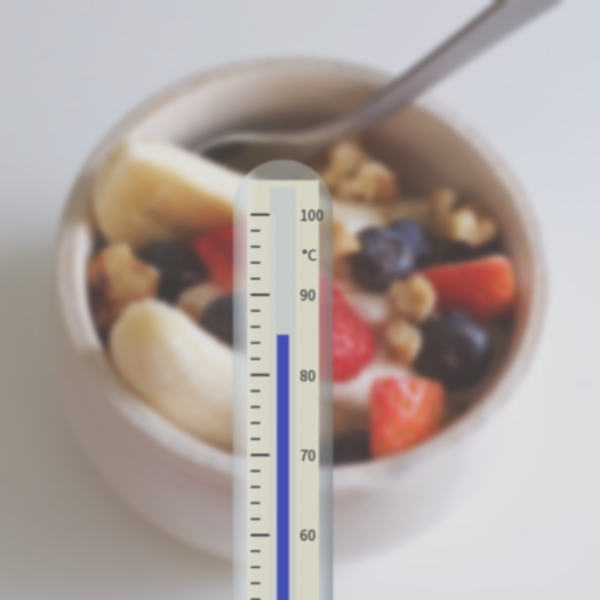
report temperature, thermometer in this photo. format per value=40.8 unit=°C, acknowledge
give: value=85 unit=°C
